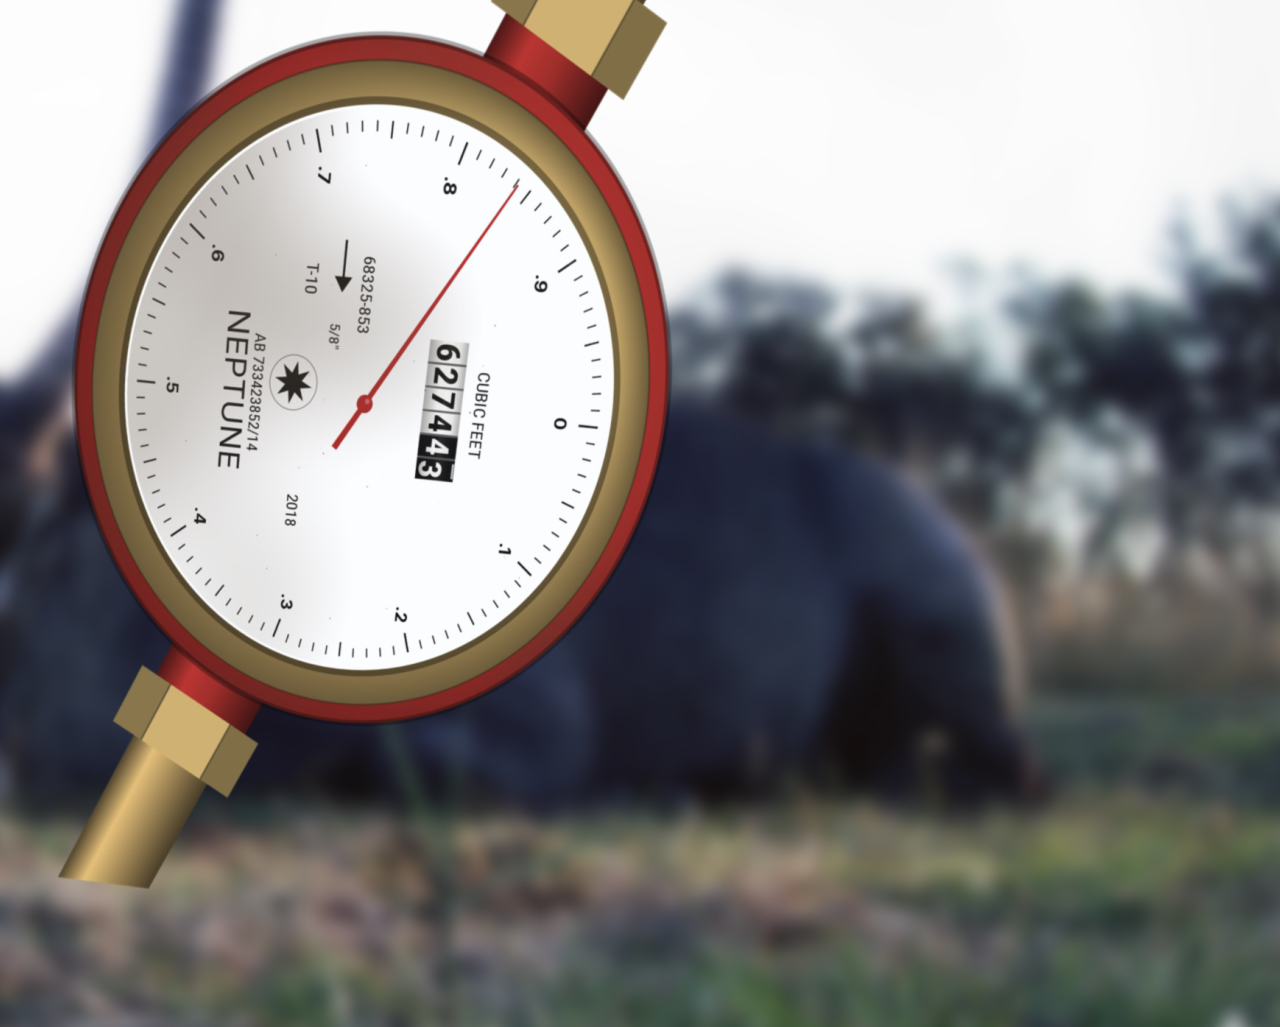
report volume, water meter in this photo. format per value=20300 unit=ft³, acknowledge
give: value=627442.84 unit=ft³
